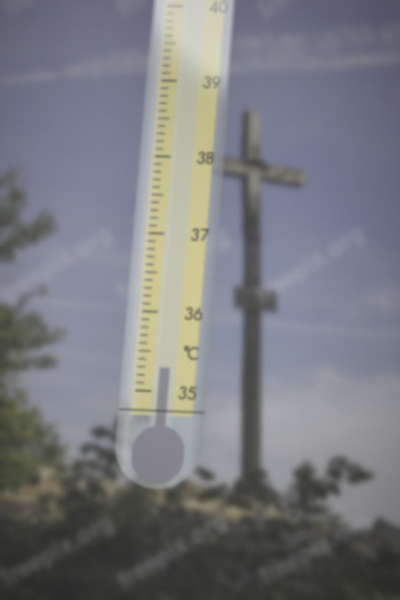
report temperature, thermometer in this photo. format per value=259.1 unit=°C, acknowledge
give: value=35.3 unit=°C
